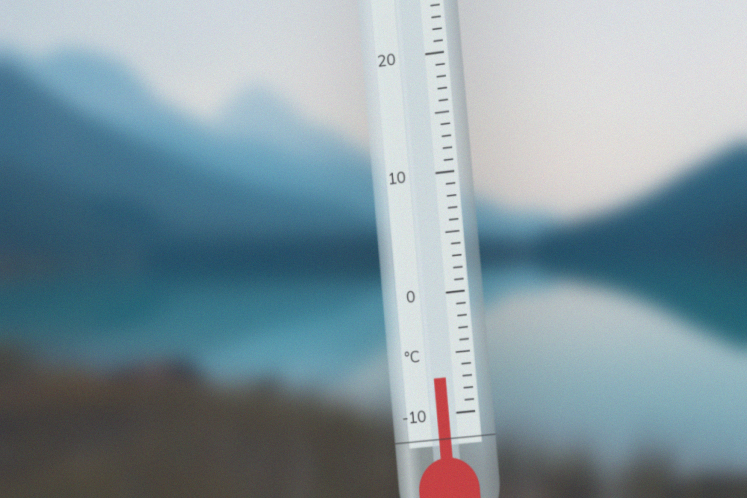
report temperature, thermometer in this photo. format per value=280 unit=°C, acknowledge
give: value=-7 unit=°C
